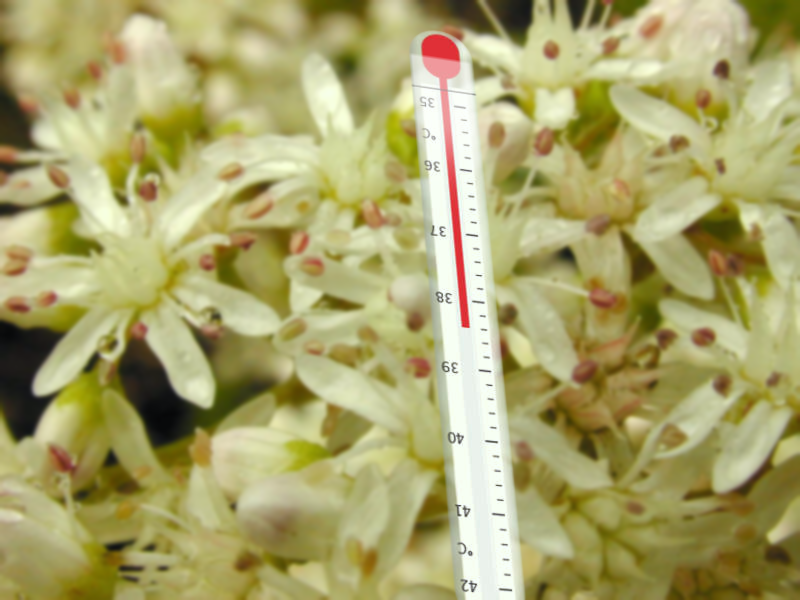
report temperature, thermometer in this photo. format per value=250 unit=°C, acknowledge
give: value=38.4 unit=°C
